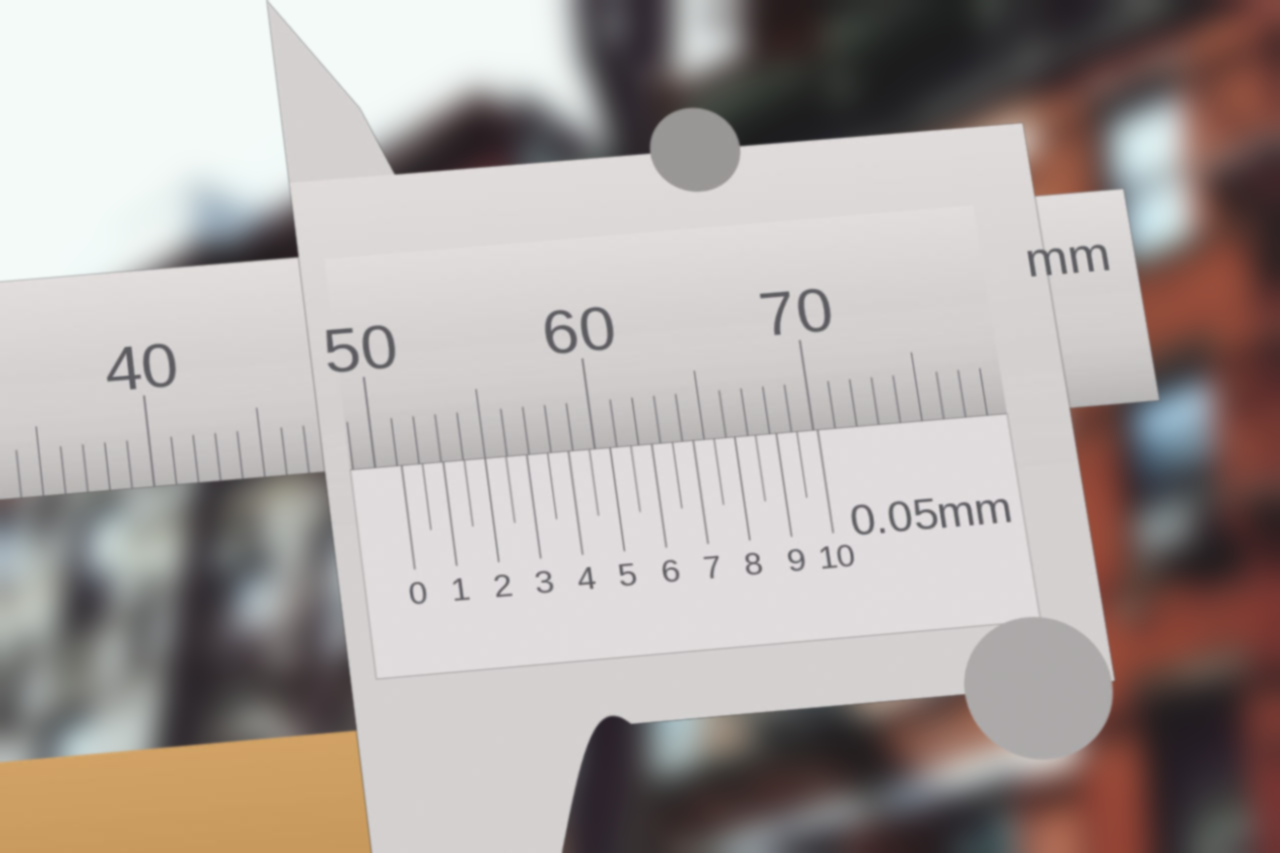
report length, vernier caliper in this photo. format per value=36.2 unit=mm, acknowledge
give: value=51.2 unit=mm
